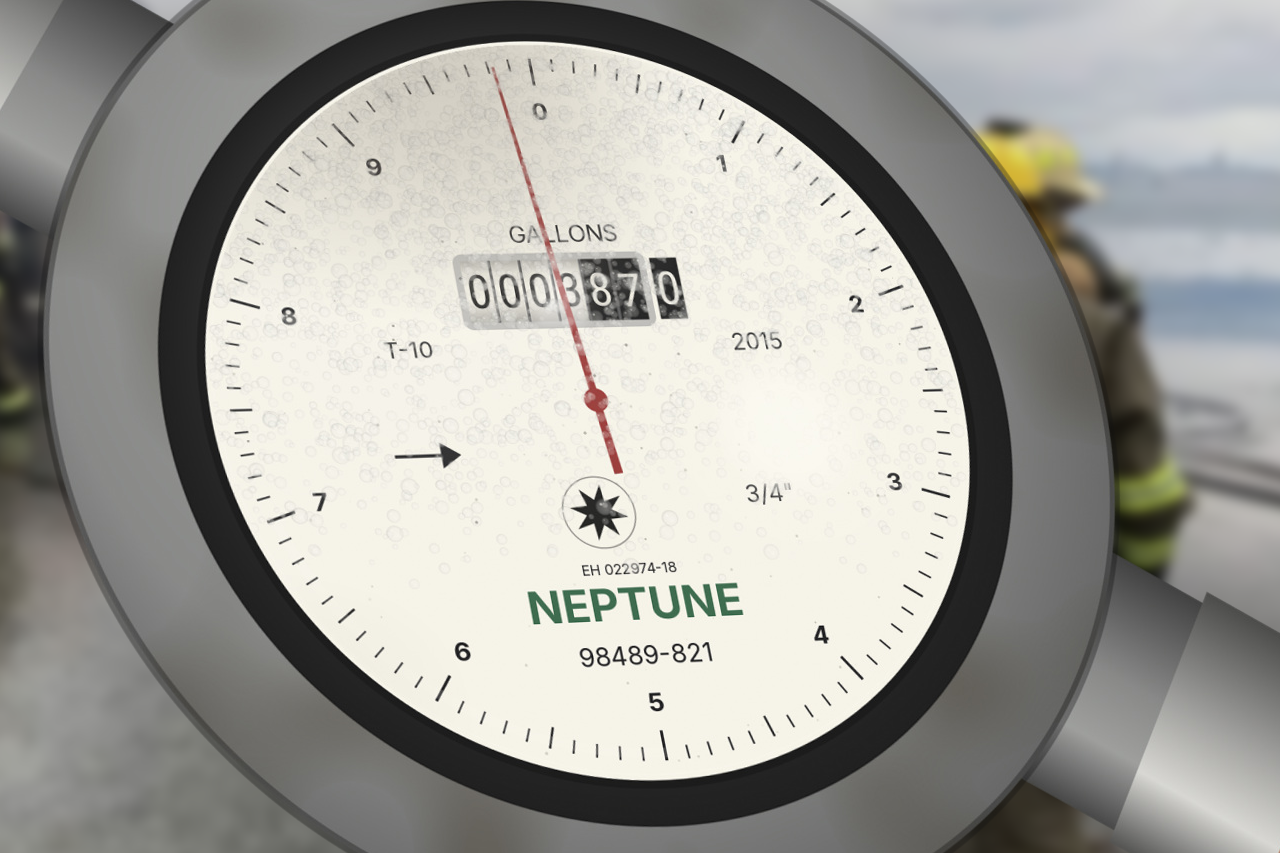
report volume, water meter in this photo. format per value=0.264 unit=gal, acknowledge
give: value=3869.8 unit=gal
